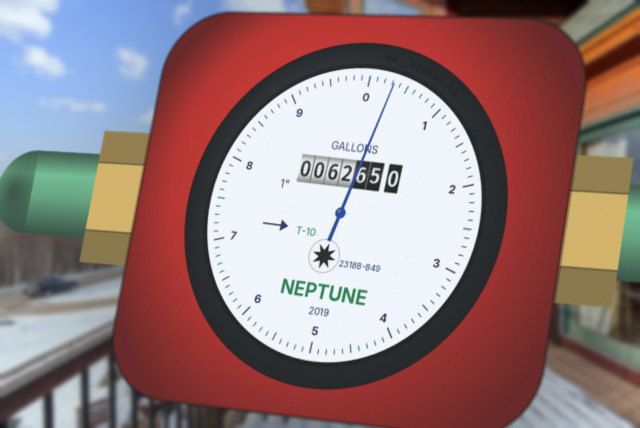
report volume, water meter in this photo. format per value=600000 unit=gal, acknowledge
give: value=62650.3 unit=gal
